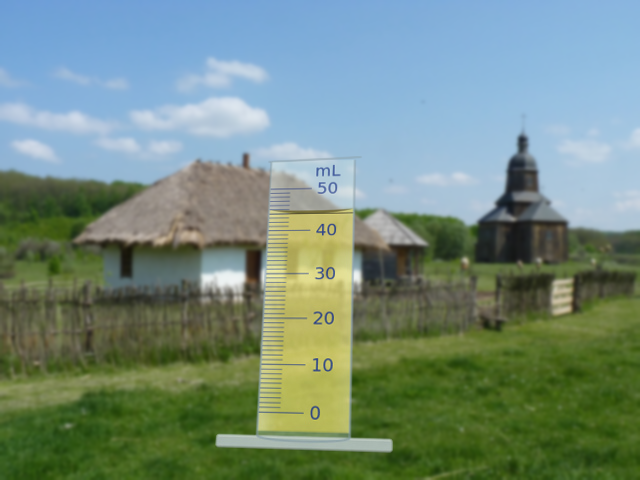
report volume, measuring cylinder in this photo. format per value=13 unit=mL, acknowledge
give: value=44 unit=mL
